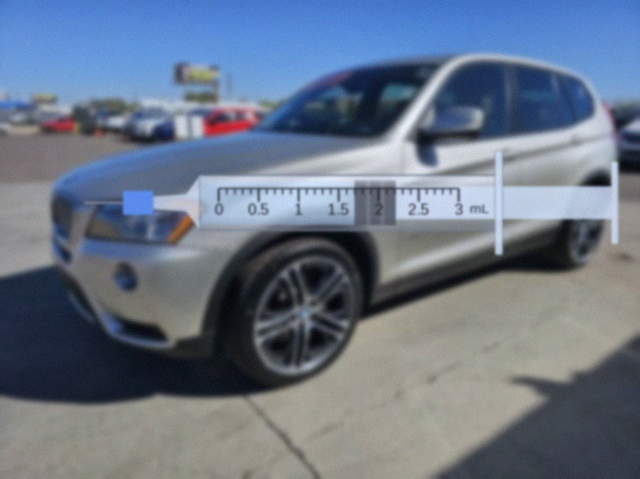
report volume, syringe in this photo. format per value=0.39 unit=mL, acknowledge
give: value=1.7 unit=mL
